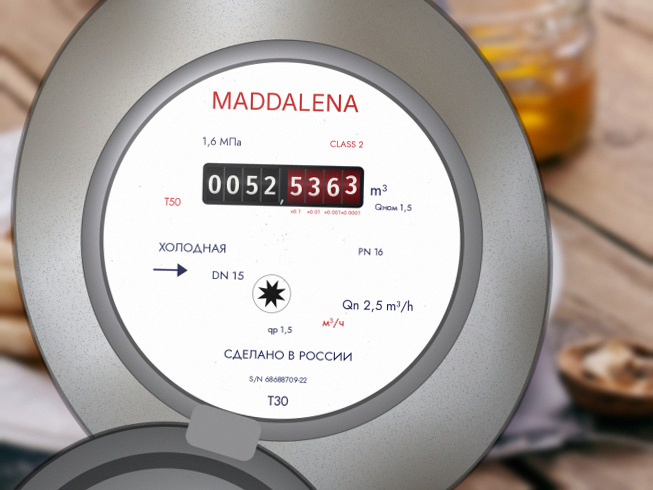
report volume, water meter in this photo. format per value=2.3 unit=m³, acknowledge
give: value=52.5363 unit=m³
